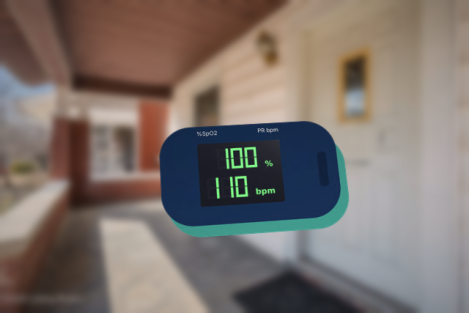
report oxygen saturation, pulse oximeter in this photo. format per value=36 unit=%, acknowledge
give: value=100 unit=%
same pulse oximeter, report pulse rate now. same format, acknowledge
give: value=110 unit=bpm
